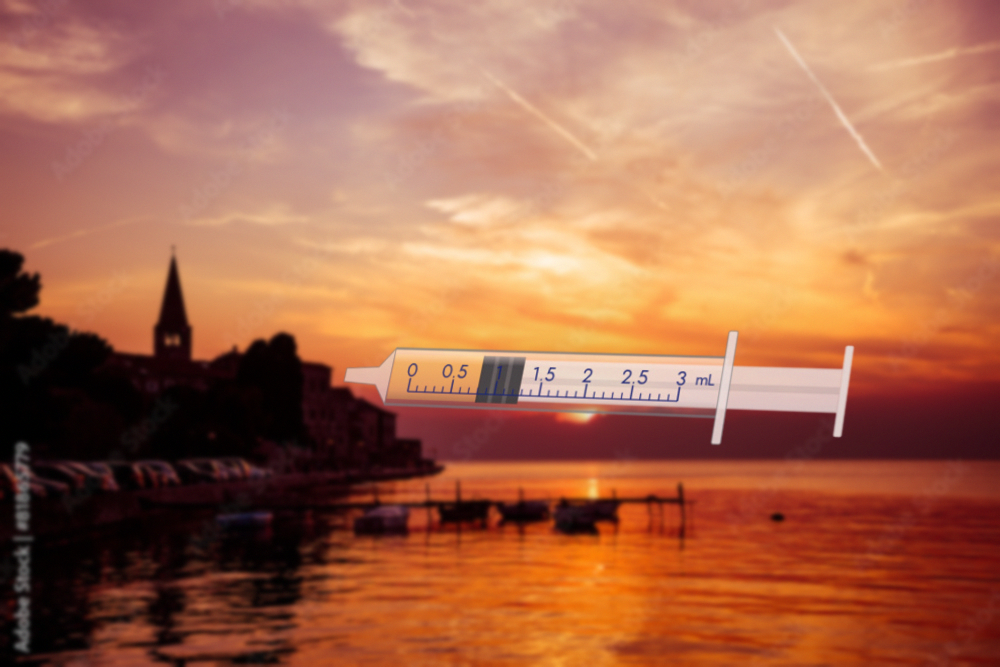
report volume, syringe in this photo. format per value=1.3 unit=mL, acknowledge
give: value=0.8 unit=mL
